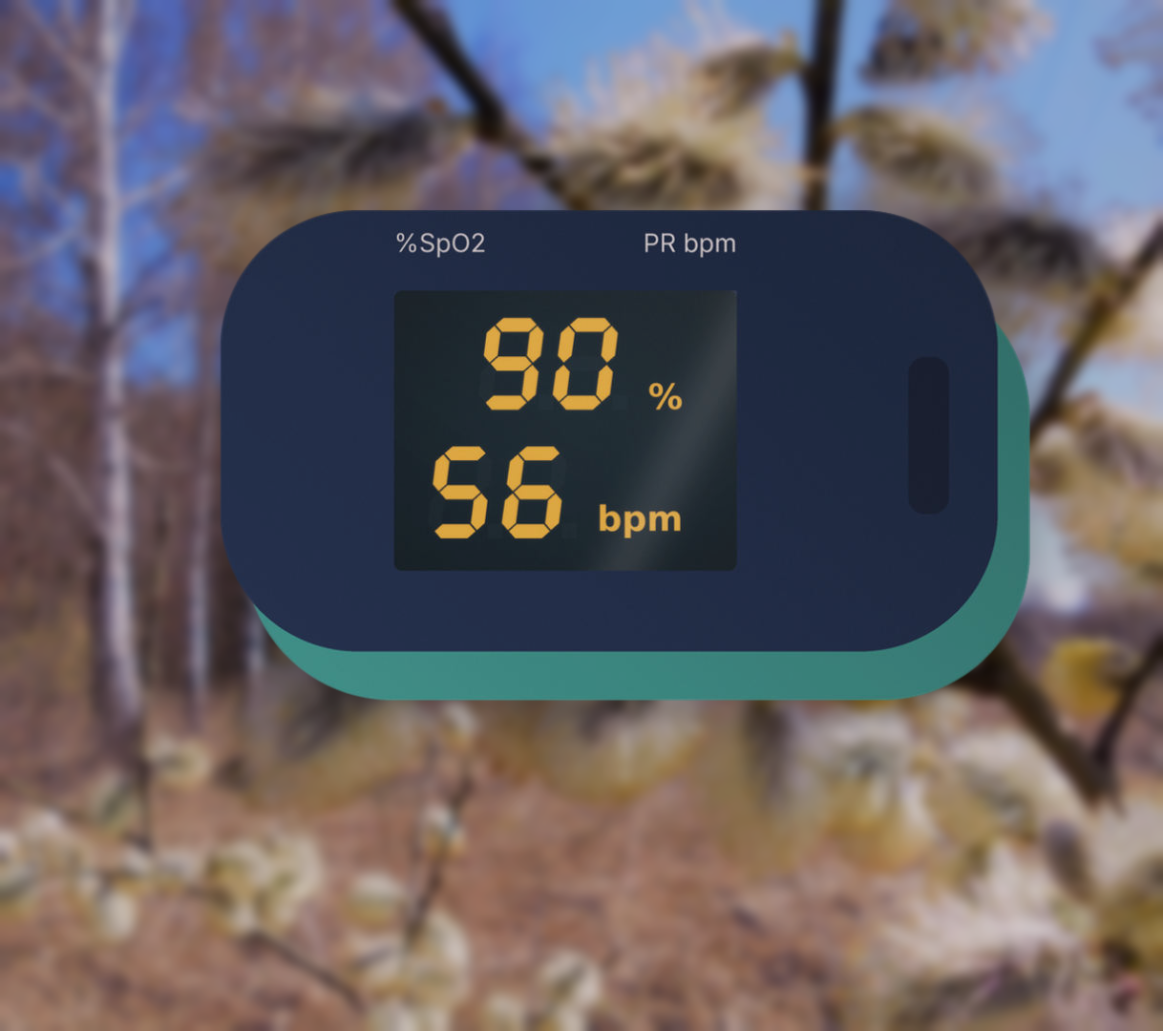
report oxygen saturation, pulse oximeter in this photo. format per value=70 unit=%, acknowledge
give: value=90 unit=%
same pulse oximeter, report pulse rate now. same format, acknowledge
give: value=56 unit=bpm
